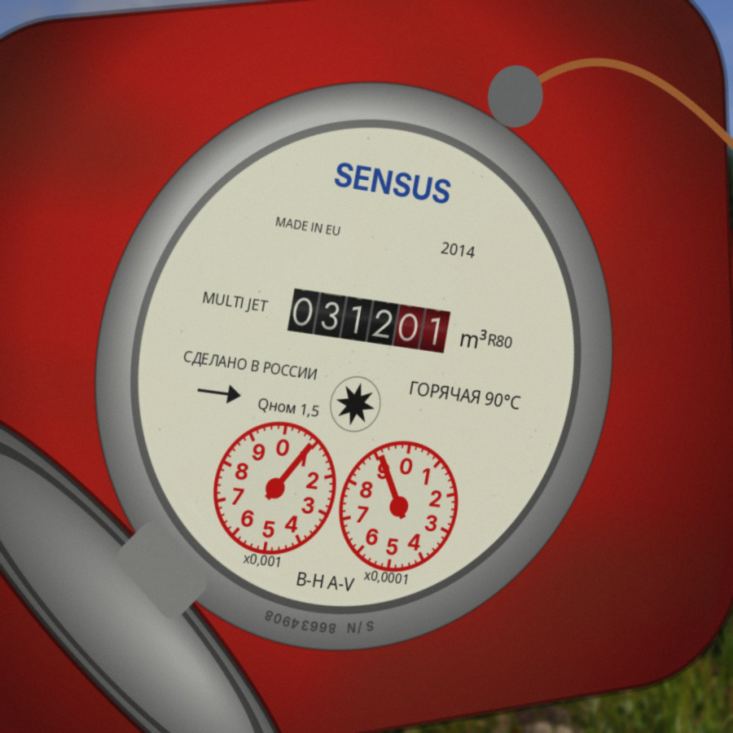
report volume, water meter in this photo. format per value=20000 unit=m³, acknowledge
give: value=312.0109 unit=m³
